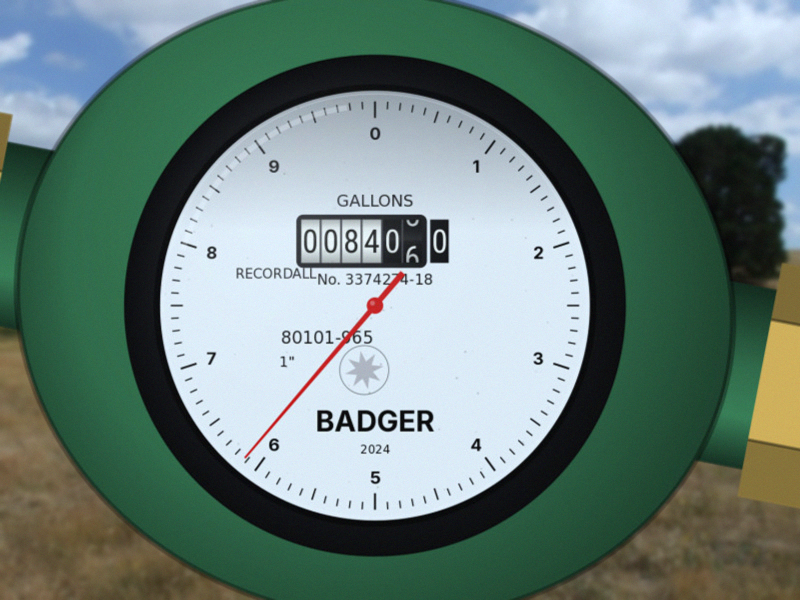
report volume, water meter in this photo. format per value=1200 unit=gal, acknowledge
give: value=84056.1 unit=gal
